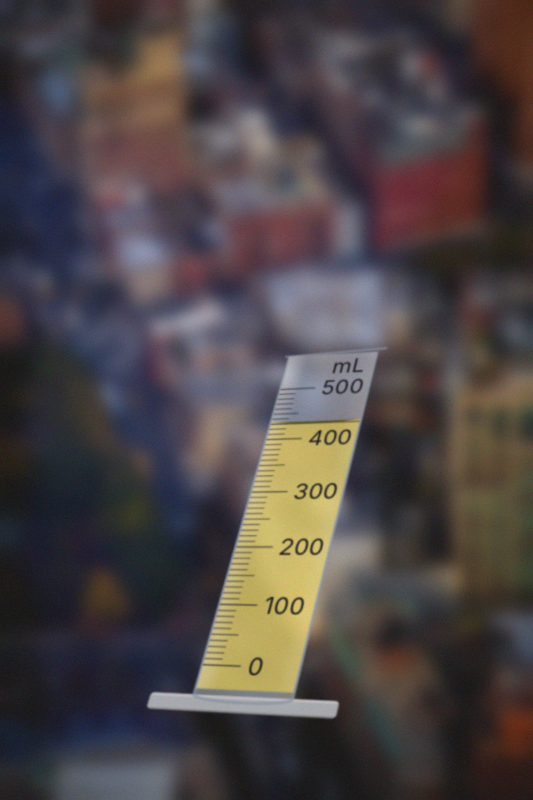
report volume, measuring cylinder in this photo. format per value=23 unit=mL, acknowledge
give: value=430 unit=mL
